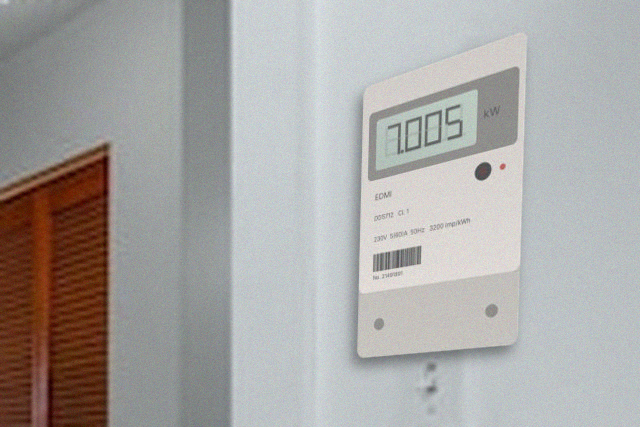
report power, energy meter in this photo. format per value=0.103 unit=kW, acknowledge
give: value=7.005 unit=kW
